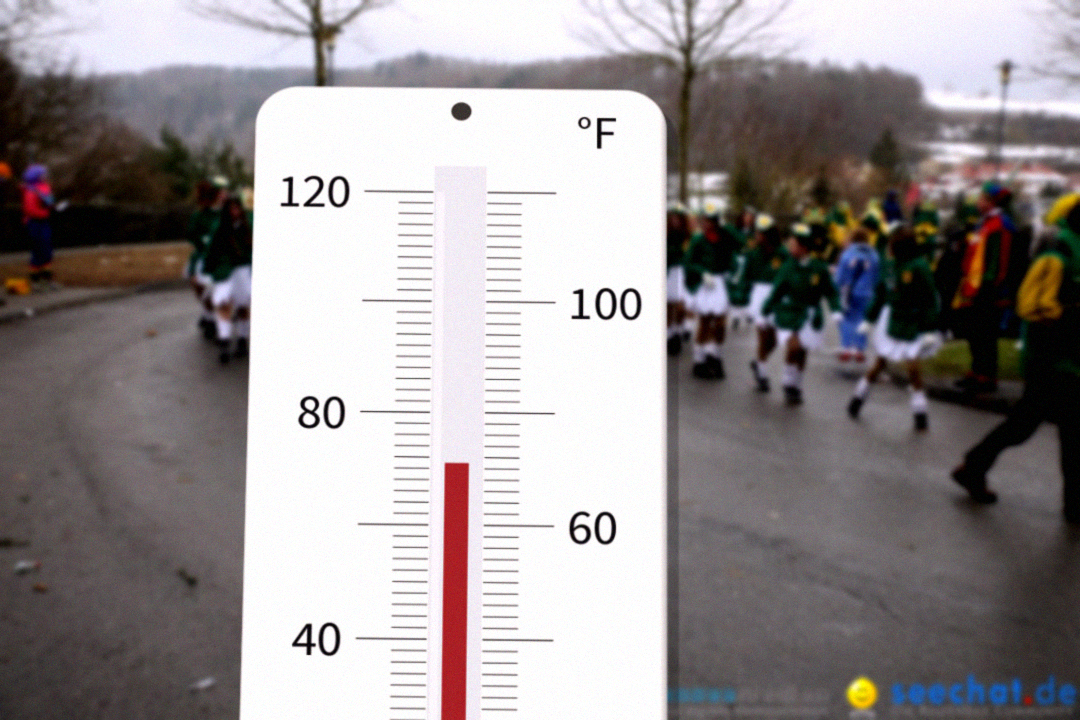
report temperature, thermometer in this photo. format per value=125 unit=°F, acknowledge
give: value=71 unit=°F
